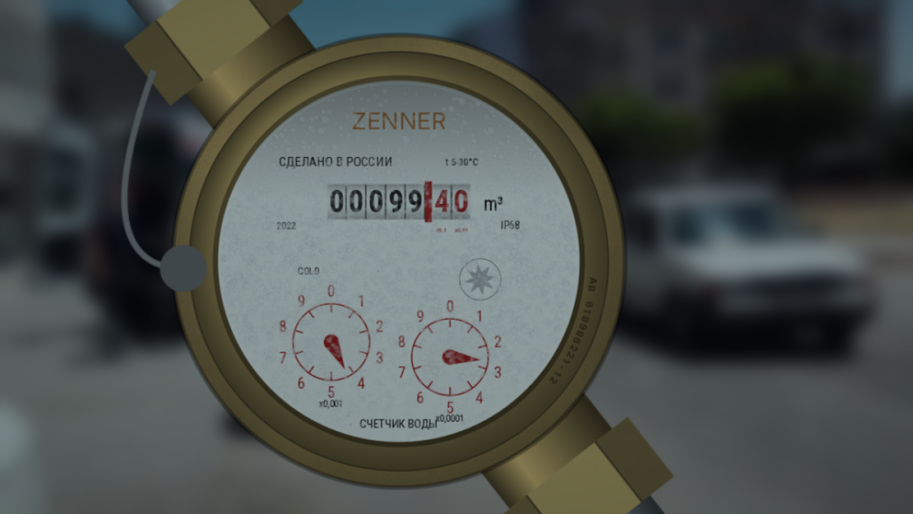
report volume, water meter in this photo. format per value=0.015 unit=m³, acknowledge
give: value=99.4042 unit=m³
